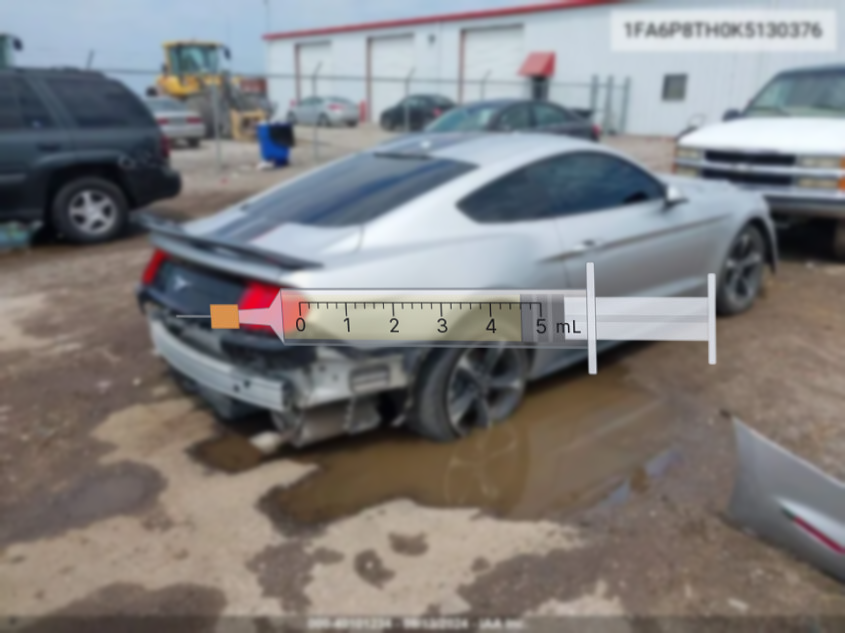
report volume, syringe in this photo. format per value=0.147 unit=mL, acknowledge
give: value=4.6 unit=mL
